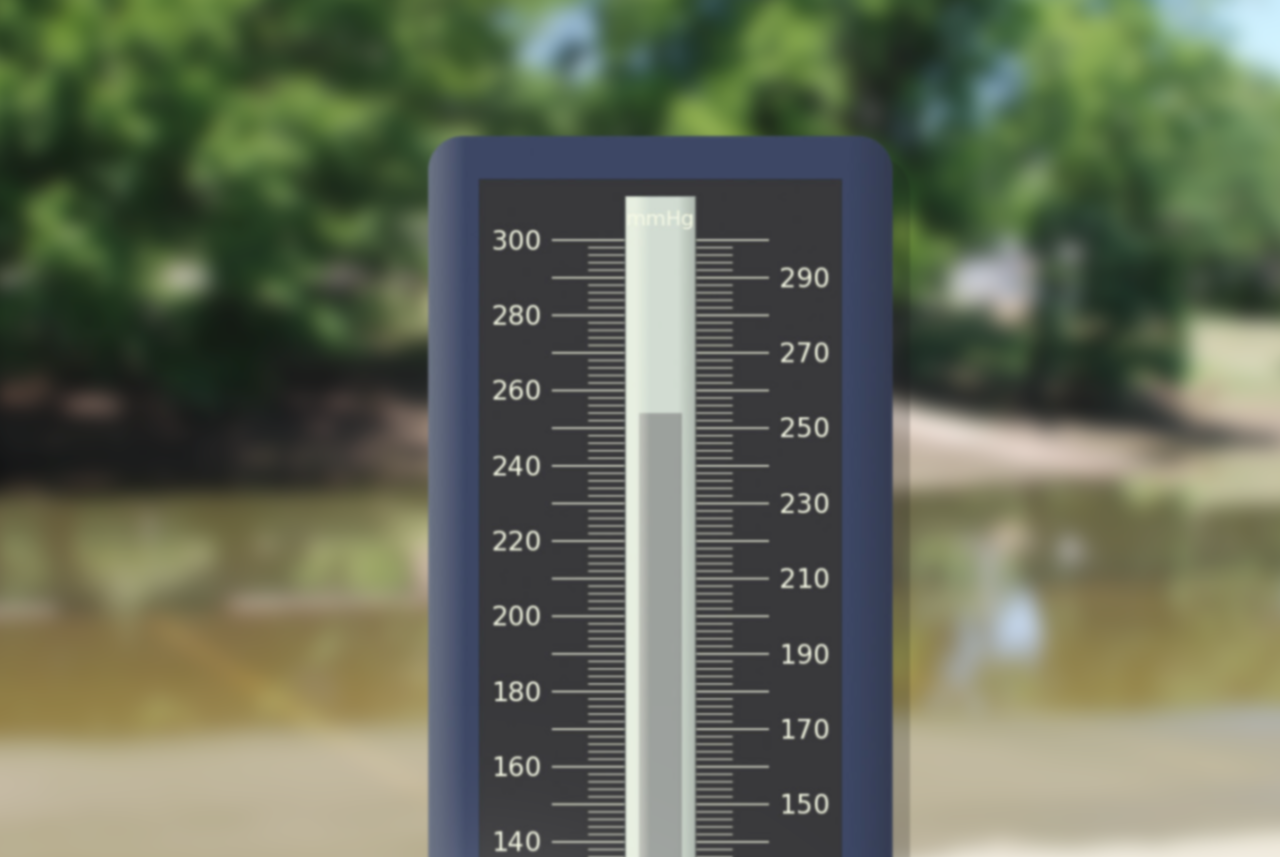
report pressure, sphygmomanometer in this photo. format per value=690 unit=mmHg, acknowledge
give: value=254 unit=mmHg
